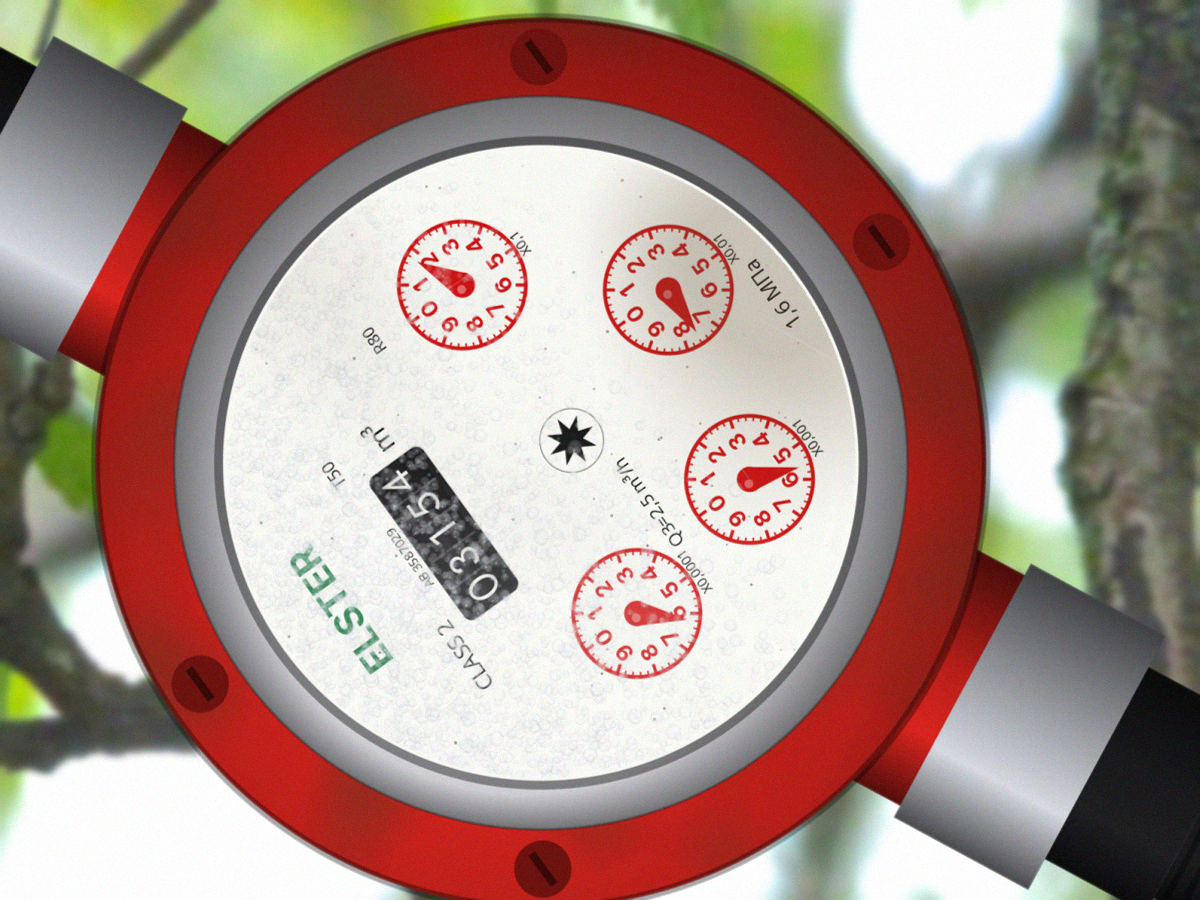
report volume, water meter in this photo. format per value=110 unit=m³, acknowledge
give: value=3154.1756 unit=m³
